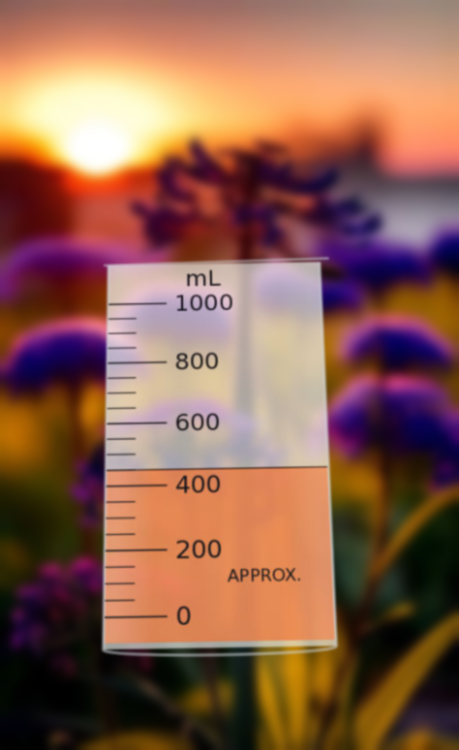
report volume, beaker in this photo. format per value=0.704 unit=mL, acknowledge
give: value=450 unit=mL
